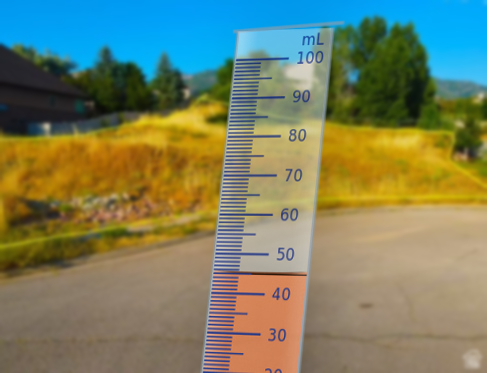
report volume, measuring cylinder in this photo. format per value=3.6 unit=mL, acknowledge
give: value=45 unit=mL
